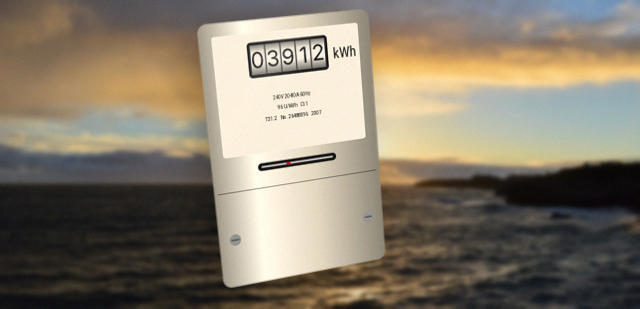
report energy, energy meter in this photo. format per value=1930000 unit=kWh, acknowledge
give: value=3912 unit=kWh
